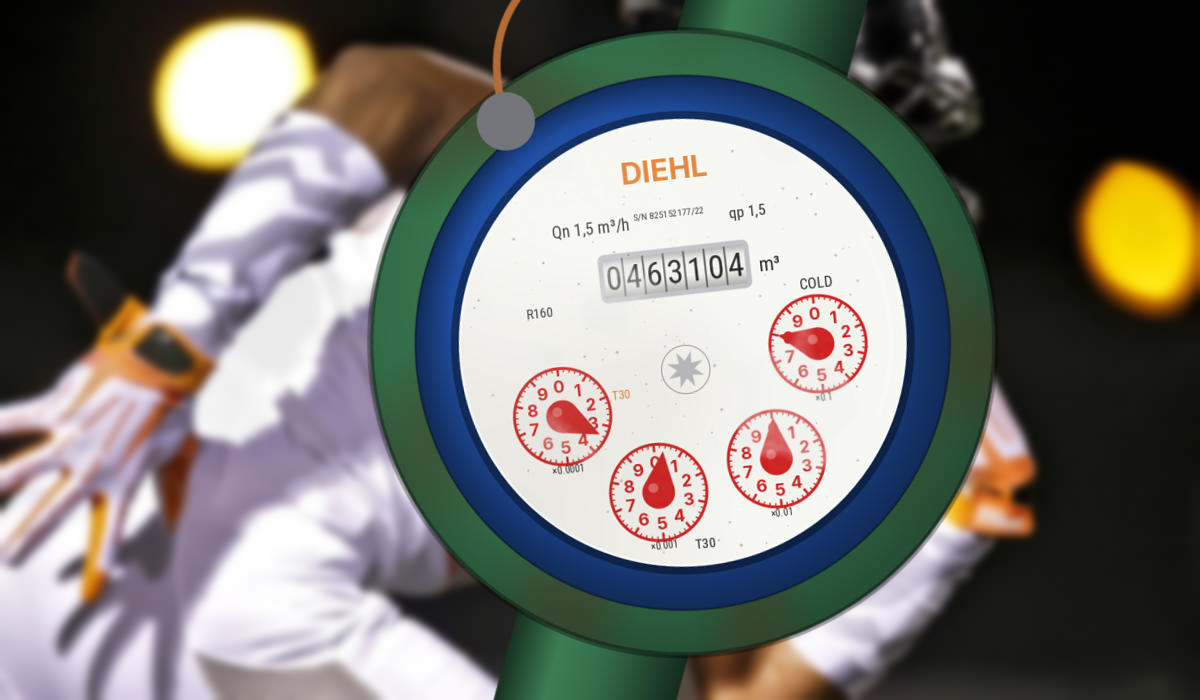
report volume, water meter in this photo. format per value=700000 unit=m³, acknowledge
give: value=463104.8003 unit=m³
